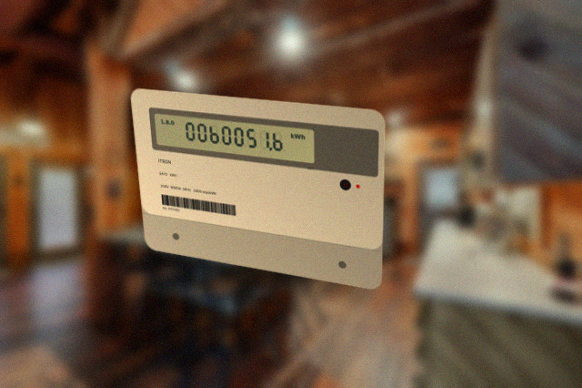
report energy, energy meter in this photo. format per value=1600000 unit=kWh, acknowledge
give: value=60051.6 unit=kWh
